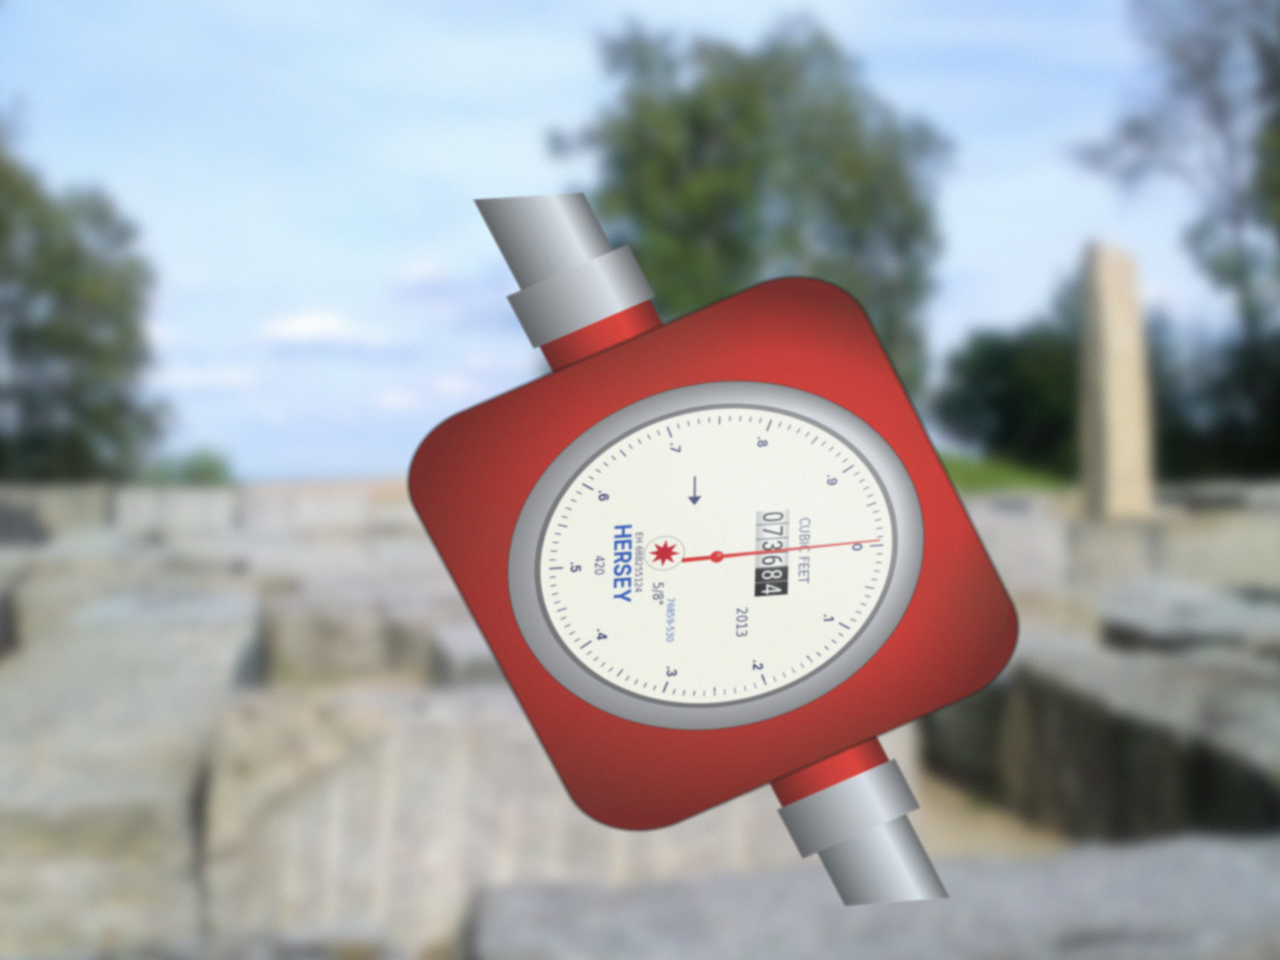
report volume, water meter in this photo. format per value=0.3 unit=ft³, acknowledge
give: value=73683.99 unit=ft³
